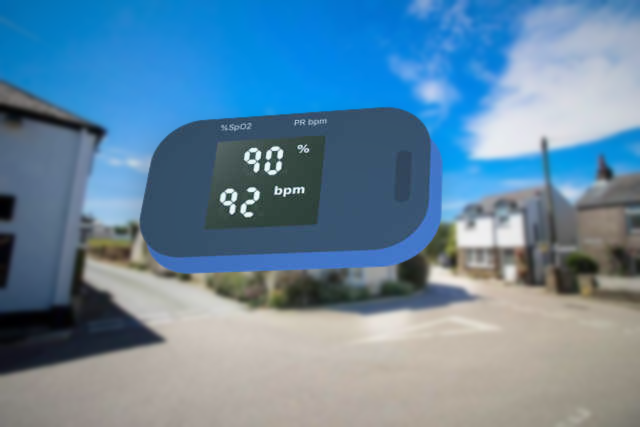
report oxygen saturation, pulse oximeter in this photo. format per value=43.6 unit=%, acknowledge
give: value=90 unit=%
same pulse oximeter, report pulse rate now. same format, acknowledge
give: value=92 unit=bpm
